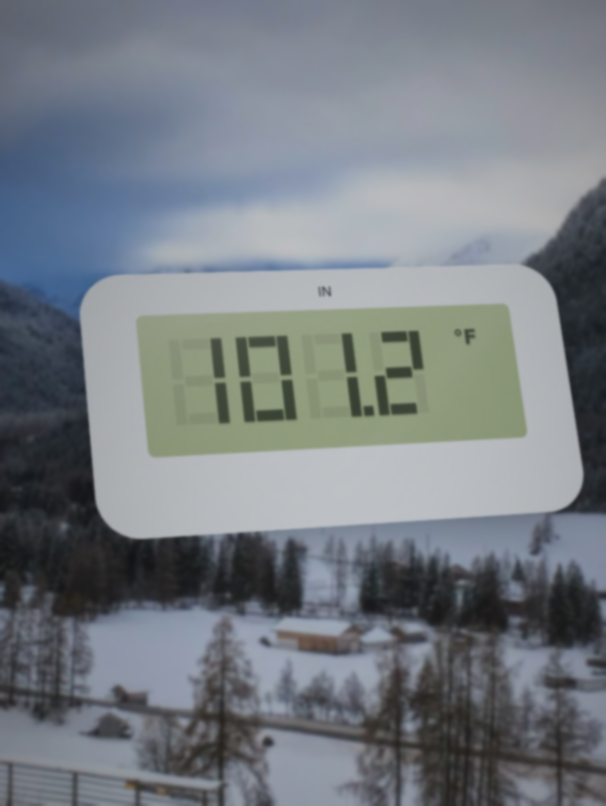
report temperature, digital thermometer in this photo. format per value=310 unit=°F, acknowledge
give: value=101.2 unit=°F
